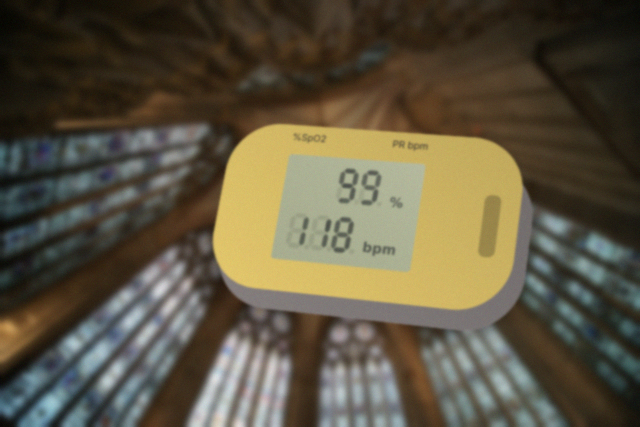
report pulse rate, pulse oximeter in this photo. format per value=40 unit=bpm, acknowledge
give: value=118 unit=bpm
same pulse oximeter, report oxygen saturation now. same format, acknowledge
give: value=99 unit=%
